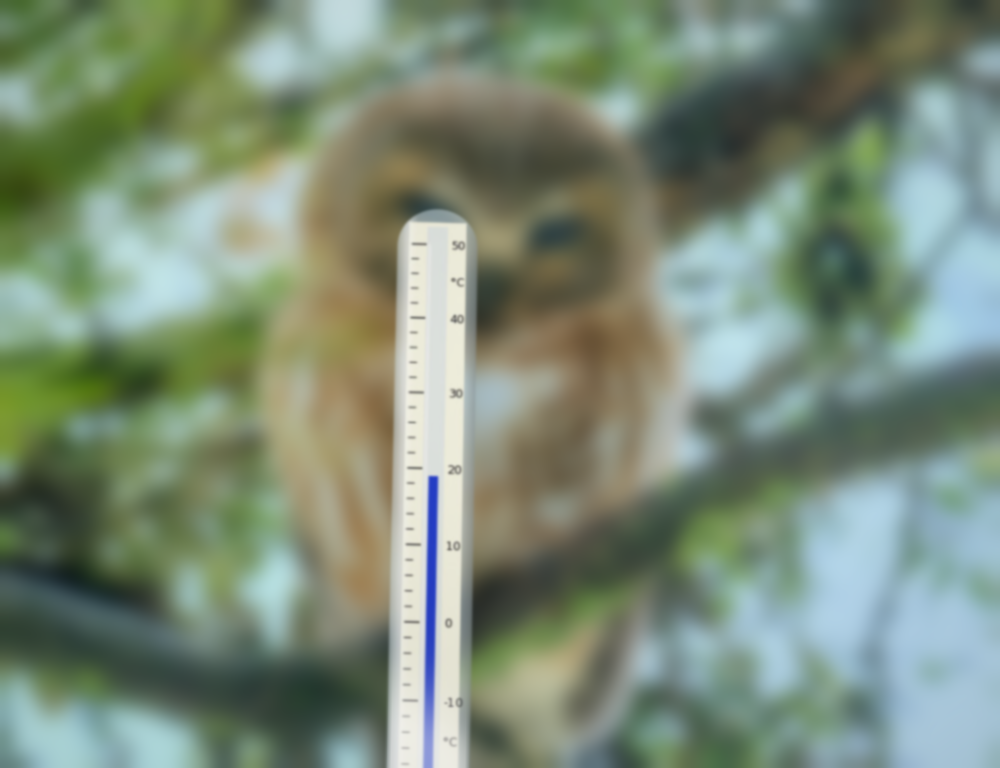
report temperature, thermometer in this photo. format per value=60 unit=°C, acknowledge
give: value=19 unit=°C
